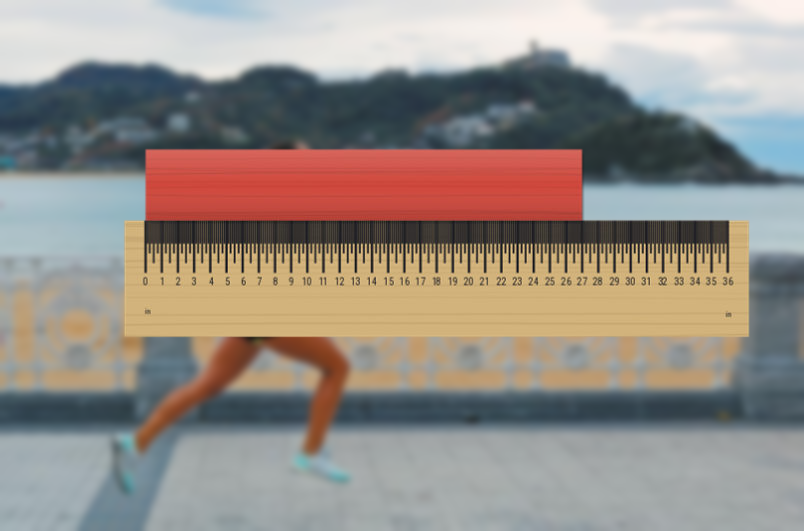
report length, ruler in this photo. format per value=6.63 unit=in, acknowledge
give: value=27 unit=in
